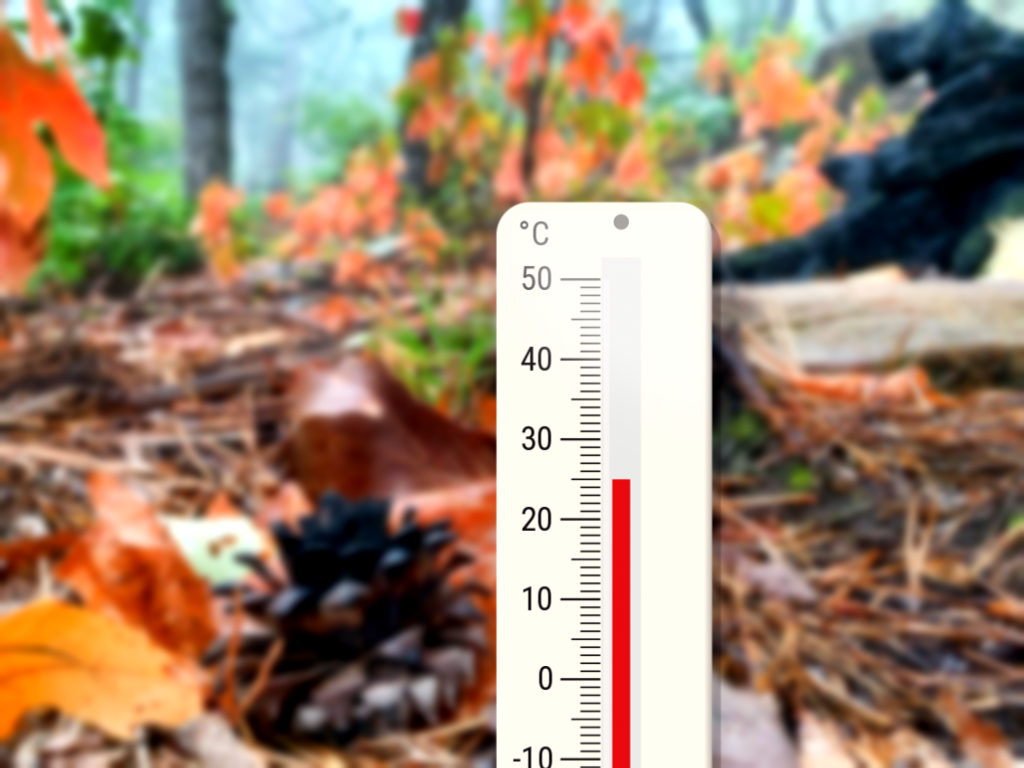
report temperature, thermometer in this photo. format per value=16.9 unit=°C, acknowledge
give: value=25 unit=°C
